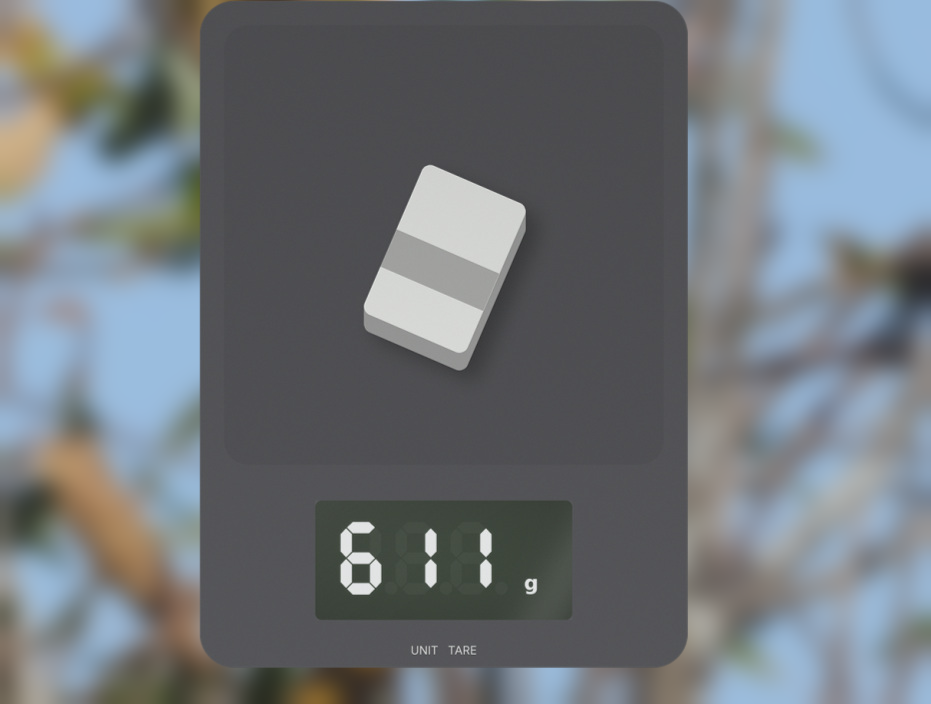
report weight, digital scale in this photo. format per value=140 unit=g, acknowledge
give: value=611 unit=g
